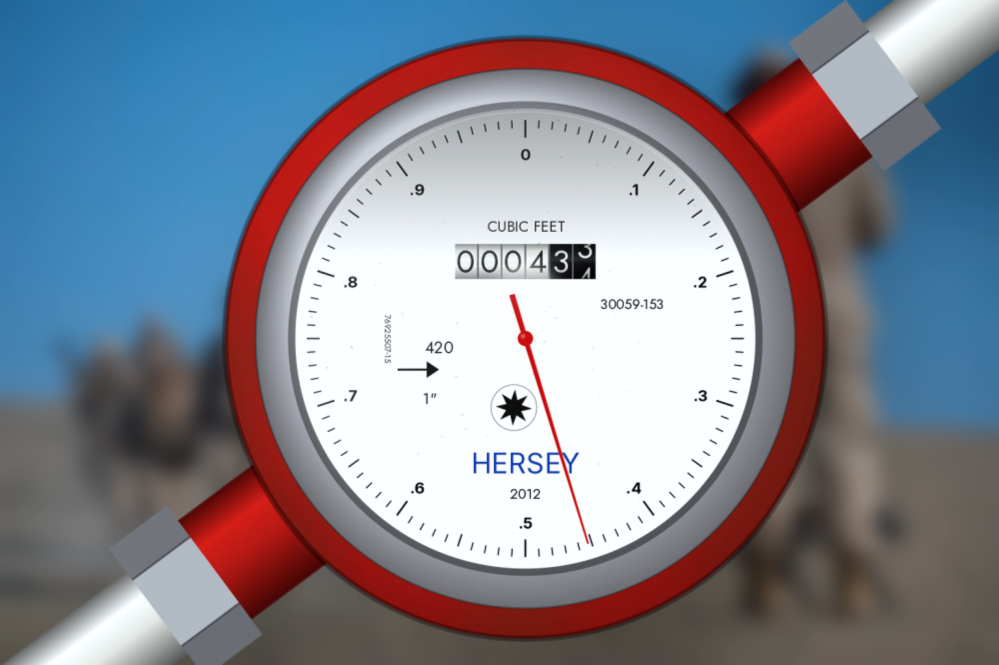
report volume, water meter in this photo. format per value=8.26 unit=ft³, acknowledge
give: value=433.45 unit=ft³
